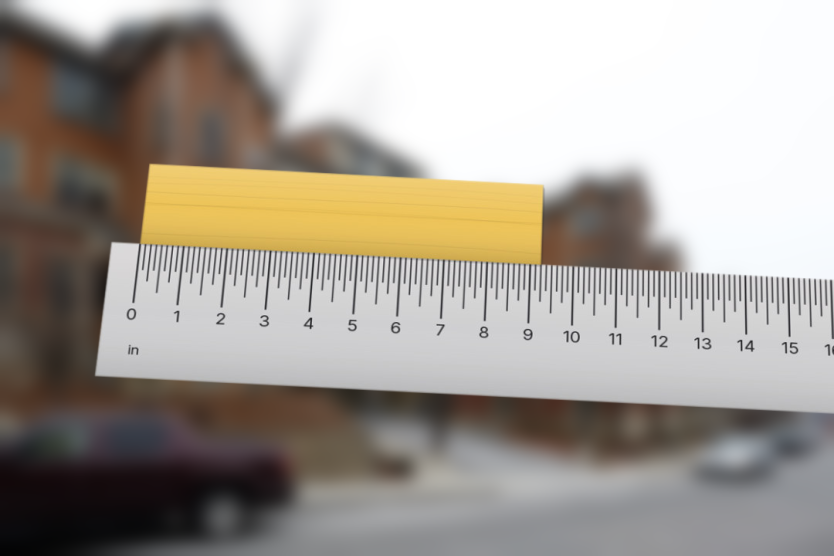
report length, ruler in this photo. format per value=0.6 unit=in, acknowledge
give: value=9.25 unit=in
